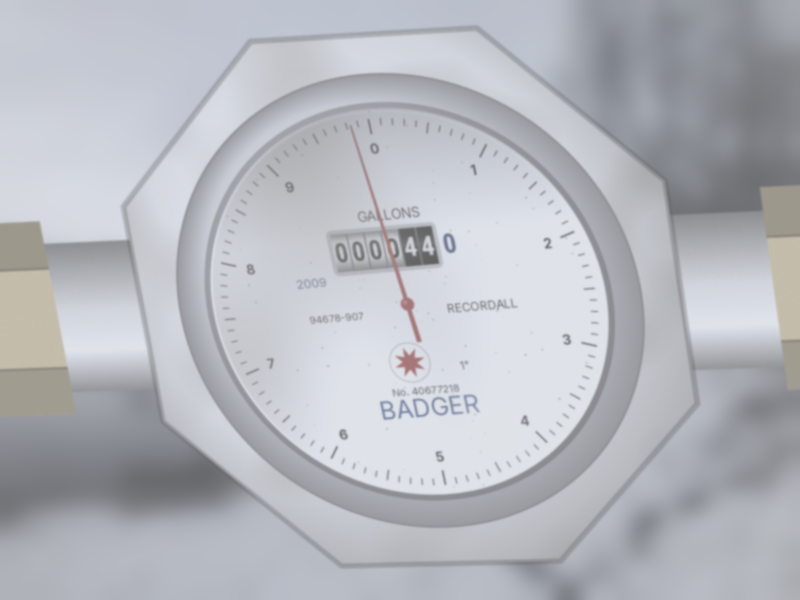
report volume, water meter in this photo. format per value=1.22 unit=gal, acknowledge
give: value=439.8 unit=gal
